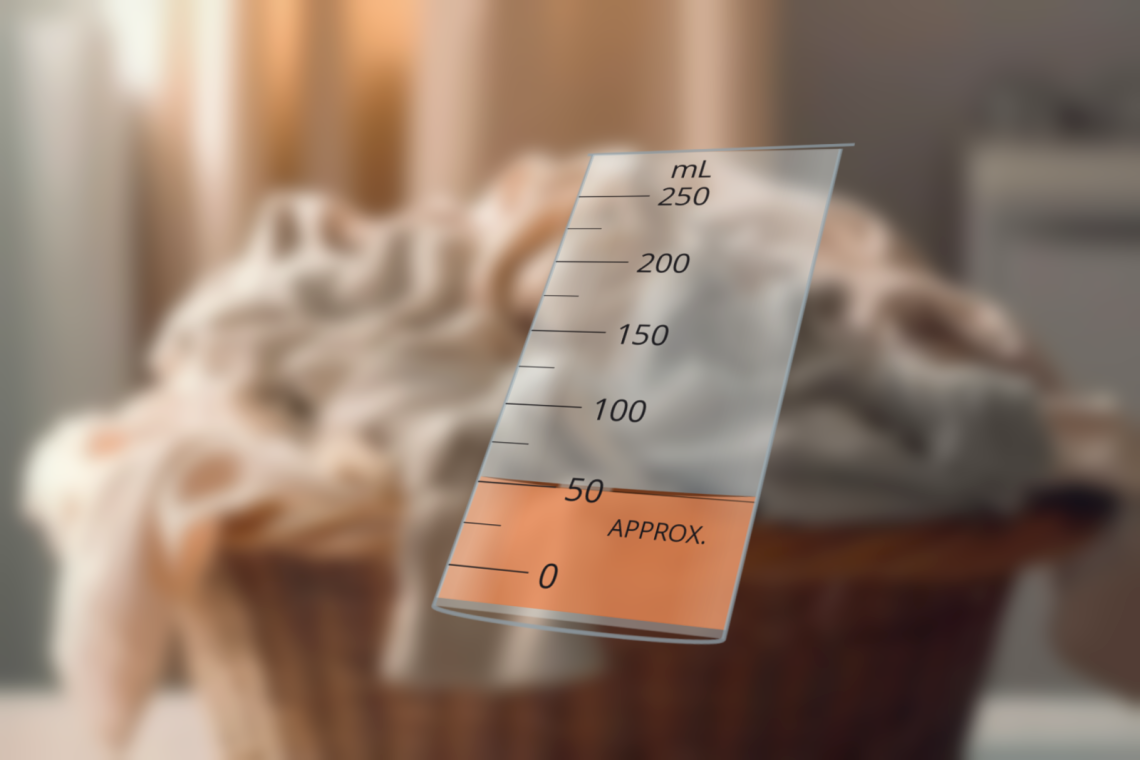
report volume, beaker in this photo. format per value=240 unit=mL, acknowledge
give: value=50 unit=mL
